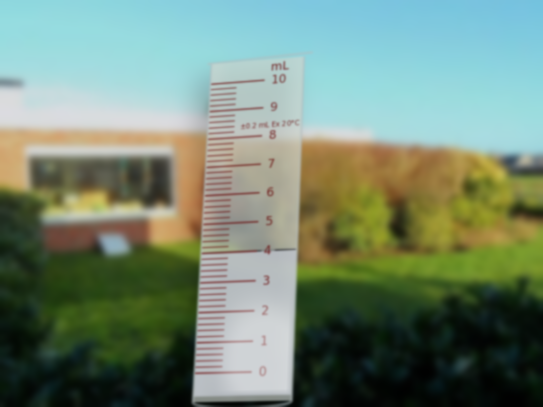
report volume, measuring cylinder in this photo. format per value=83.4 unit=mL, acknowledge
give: value=4 unit=mL
